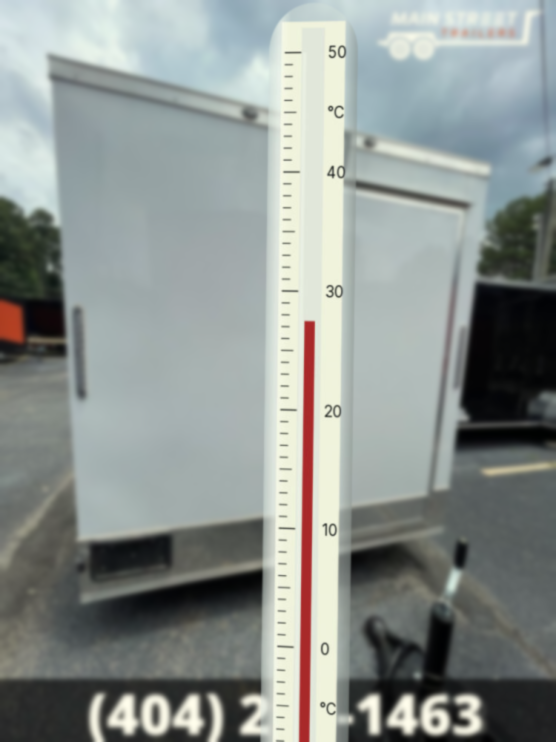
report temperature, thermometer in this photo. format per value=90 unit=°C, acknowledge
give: value=27.5 unit=°C
